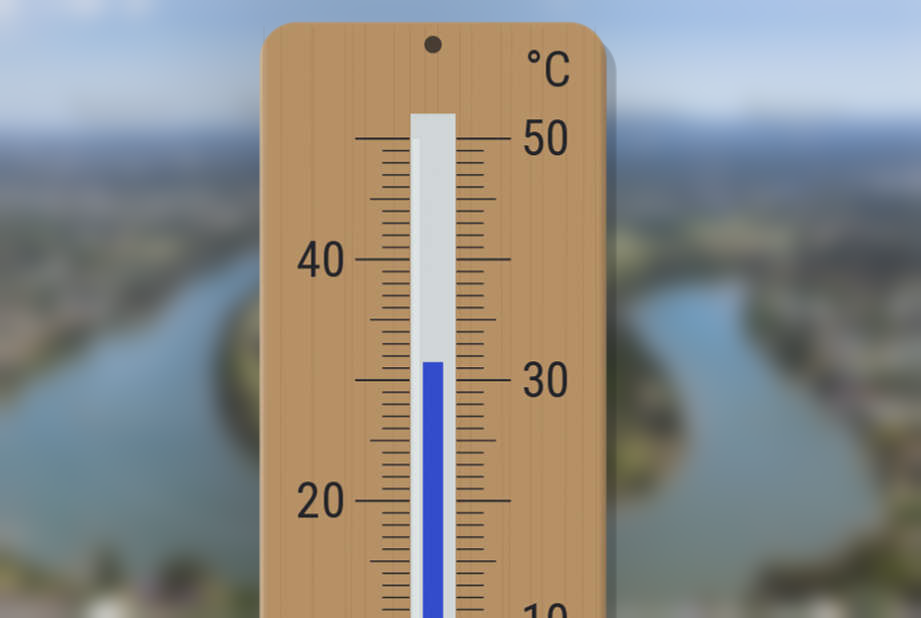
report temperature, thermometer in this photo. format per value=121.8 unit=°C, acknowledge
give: value=31.5 unit=°C
